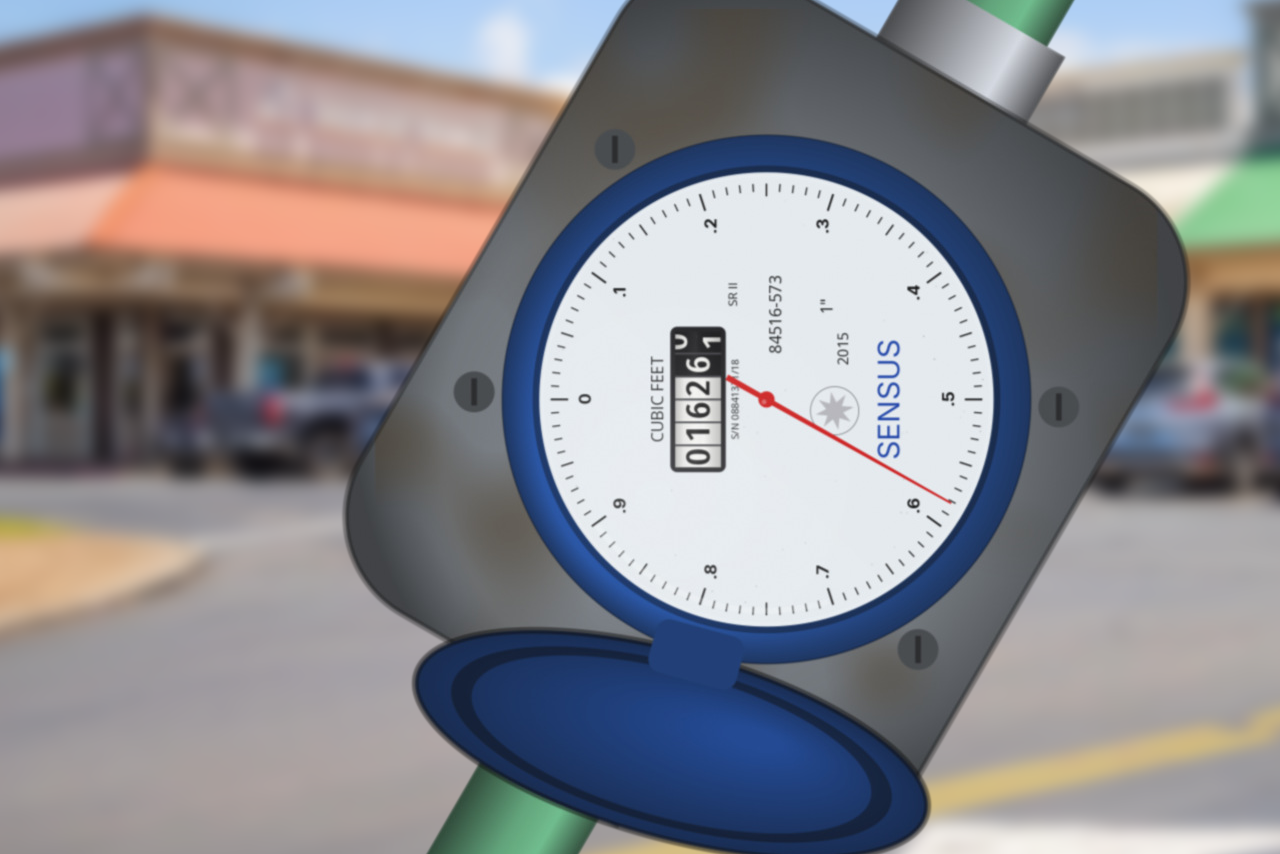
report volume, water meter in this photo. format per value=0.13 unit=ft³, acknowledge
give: value=16260.58 unit=ft³
